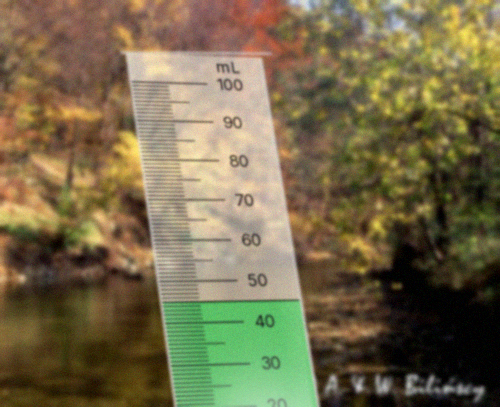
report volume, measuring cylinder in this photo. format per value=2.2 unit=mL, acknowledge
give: value=45 unit=mL
